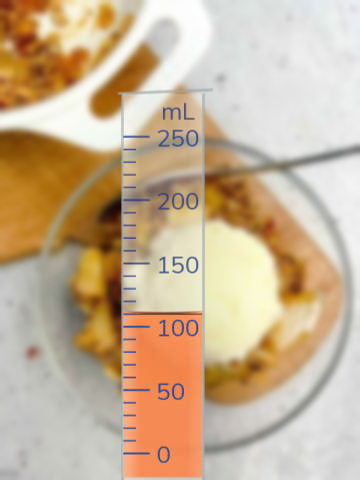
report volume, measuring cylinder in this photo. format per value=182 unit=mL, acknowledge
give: value=110 unit=mL
